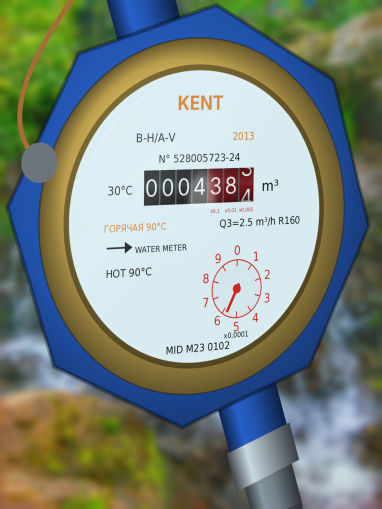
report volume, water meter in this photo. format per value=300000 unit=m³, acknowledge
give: value=4.3835 unit=m³
